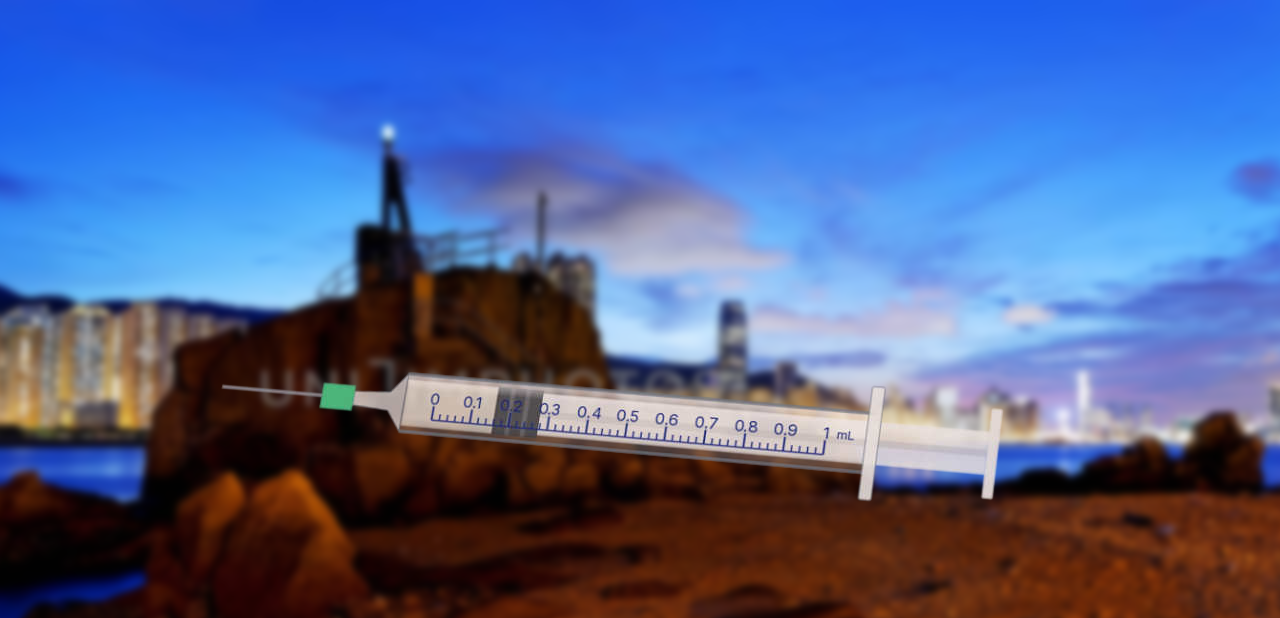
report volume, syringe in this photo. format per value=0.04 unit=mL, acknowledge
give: value=0.16 unit=mL
